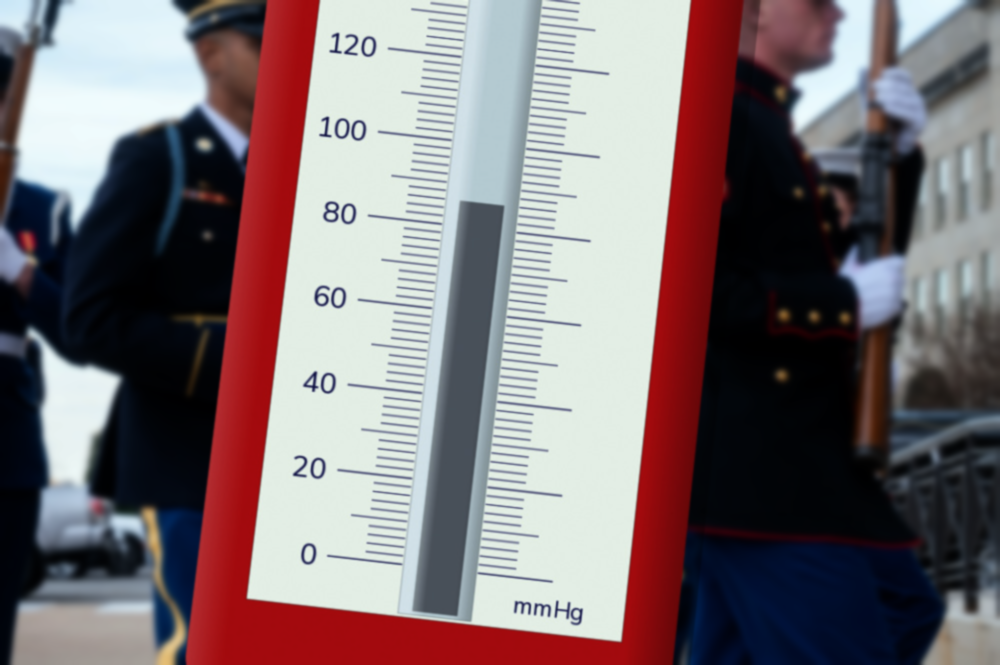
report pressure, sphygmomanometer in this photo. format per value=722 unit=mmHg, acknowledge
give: value=86 unit=mmHg
